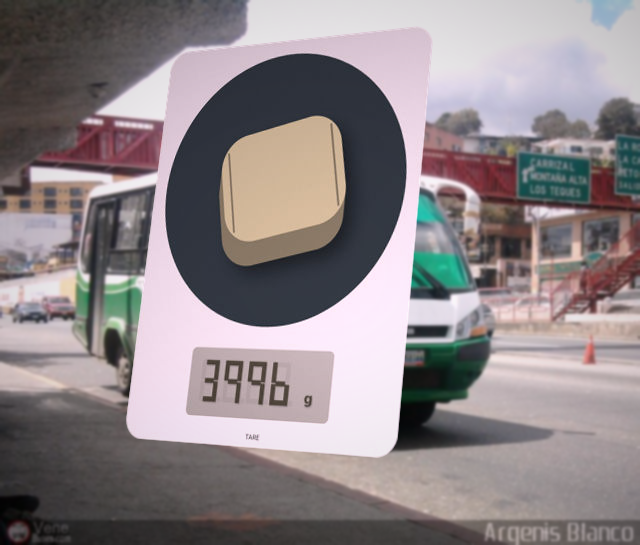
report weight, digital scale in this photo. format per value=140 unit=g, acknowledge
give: value=3996 unit=g
